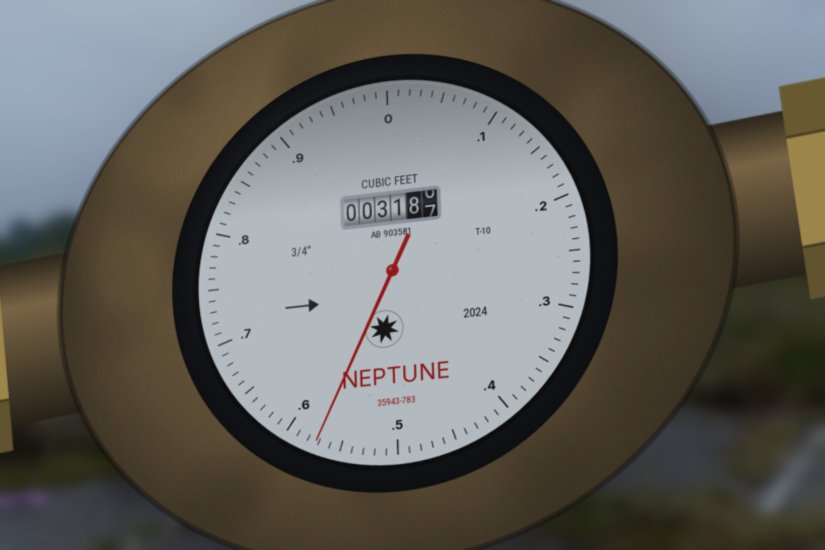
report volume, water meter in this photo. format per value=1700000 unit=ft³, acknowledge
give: value=3186.57 unit=ft³
